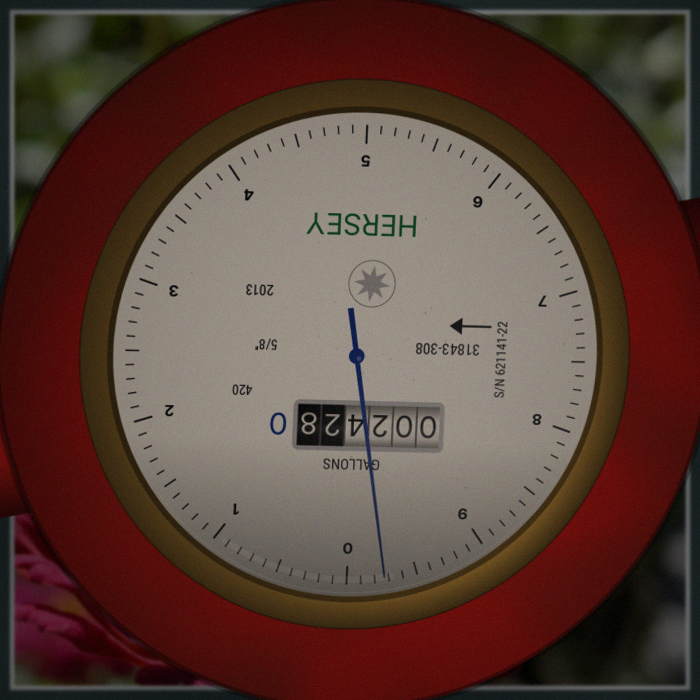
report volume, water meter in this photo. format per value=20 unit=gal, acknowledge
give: value=24279.7 unit=gal
